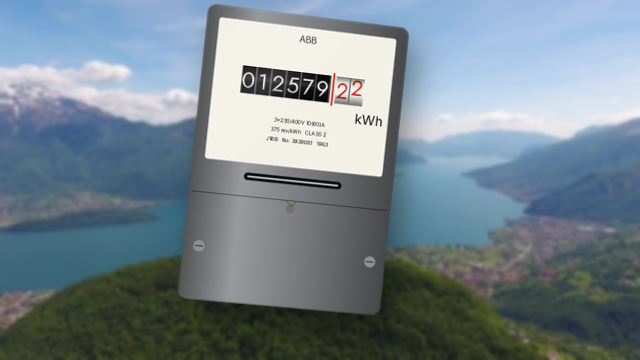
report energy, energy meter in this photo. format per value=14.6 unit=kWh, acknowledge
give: value=12579.22 unit=kWh
